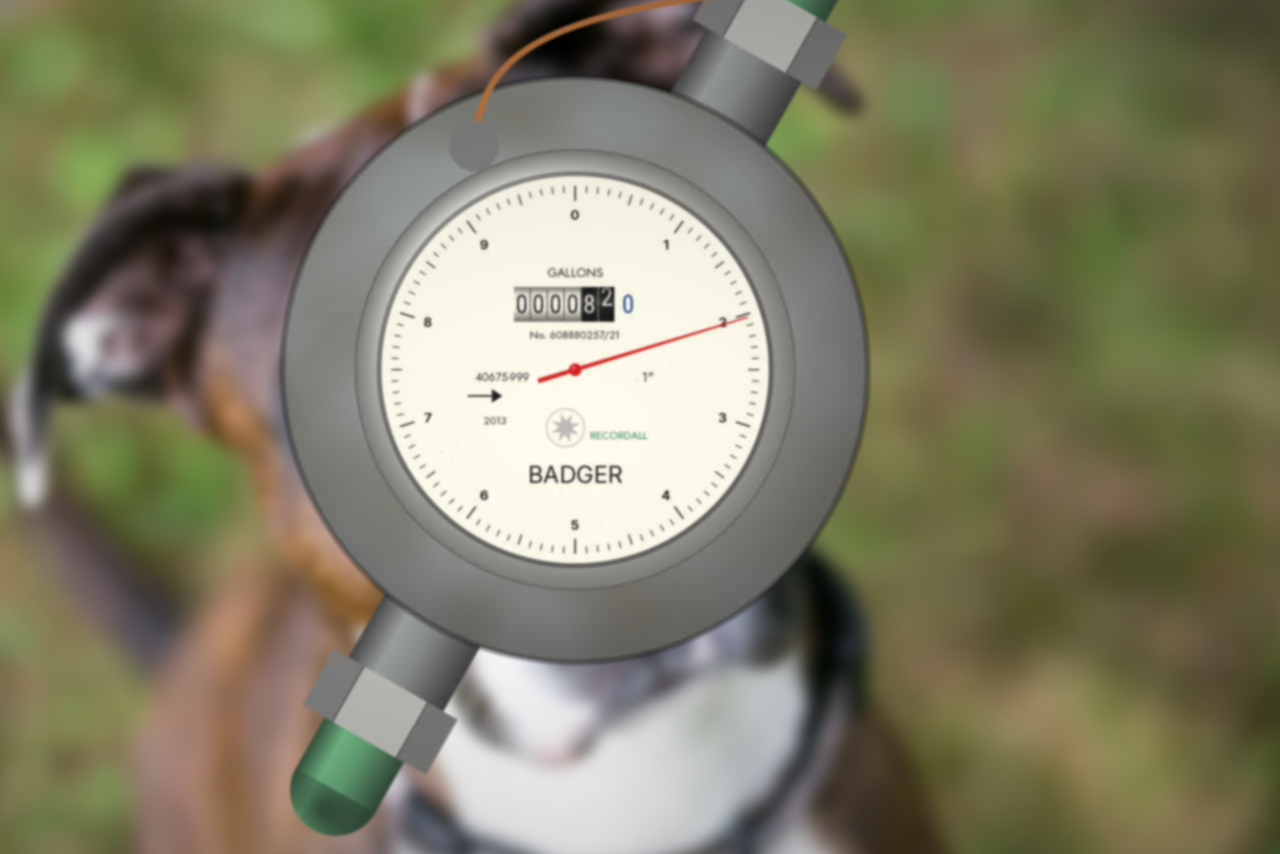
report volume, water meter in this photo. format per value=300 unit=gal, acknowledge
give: value=822.0 unit=gal
